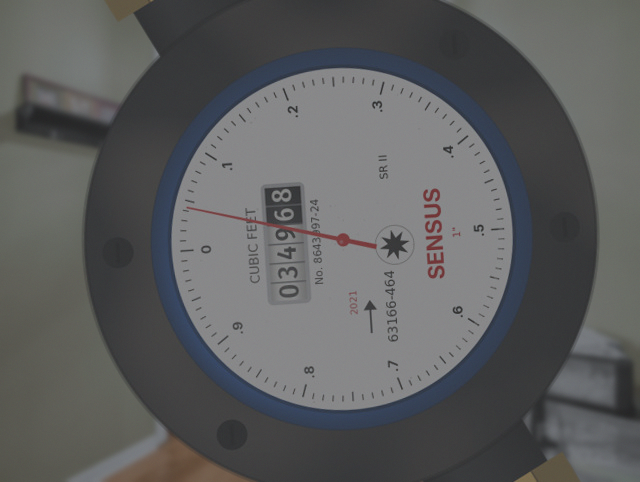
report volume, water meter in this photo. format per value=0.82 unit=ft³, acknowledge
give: value=34968.04 unit=ft³
